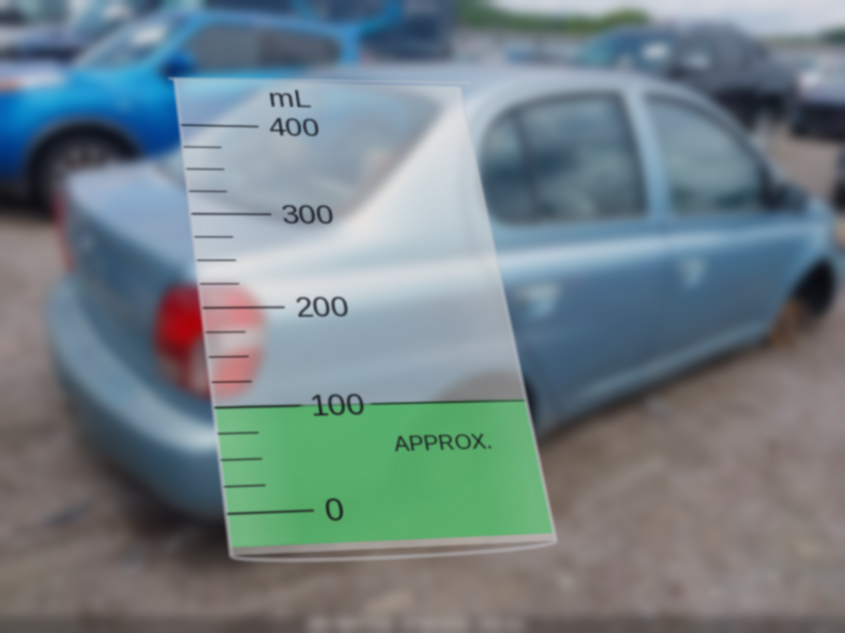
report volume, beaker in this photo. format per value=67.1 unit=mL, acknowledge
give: value=100 unit=mL
